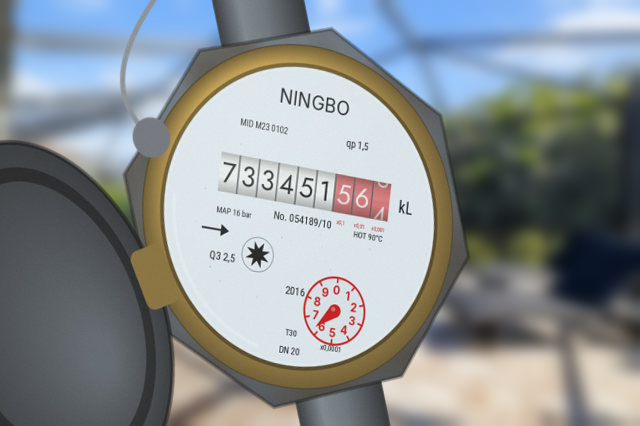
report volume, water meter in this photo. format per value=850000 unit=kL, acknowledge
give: value=733451.5636 unit=kL
